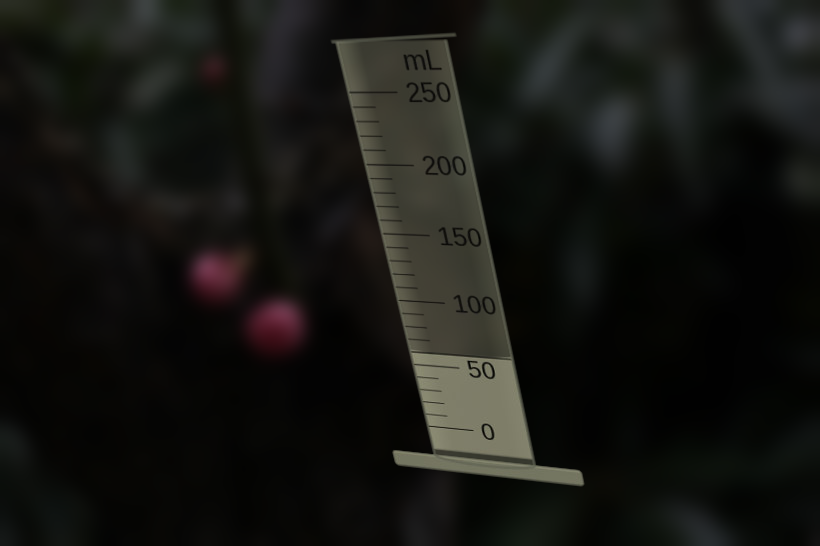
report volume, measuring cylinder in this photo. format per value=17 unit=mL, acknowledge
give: value=60 unit=mL
